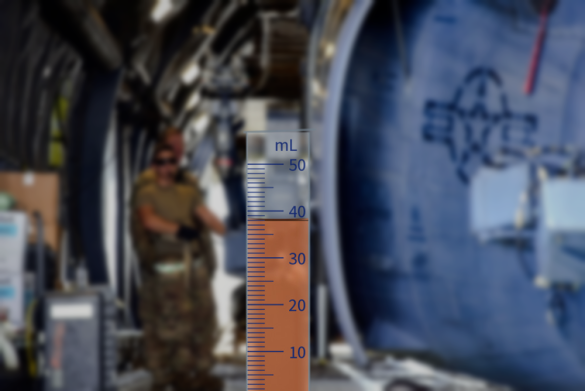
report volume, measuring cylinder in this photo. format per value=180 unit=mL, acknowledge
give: value=38 unit=mL
